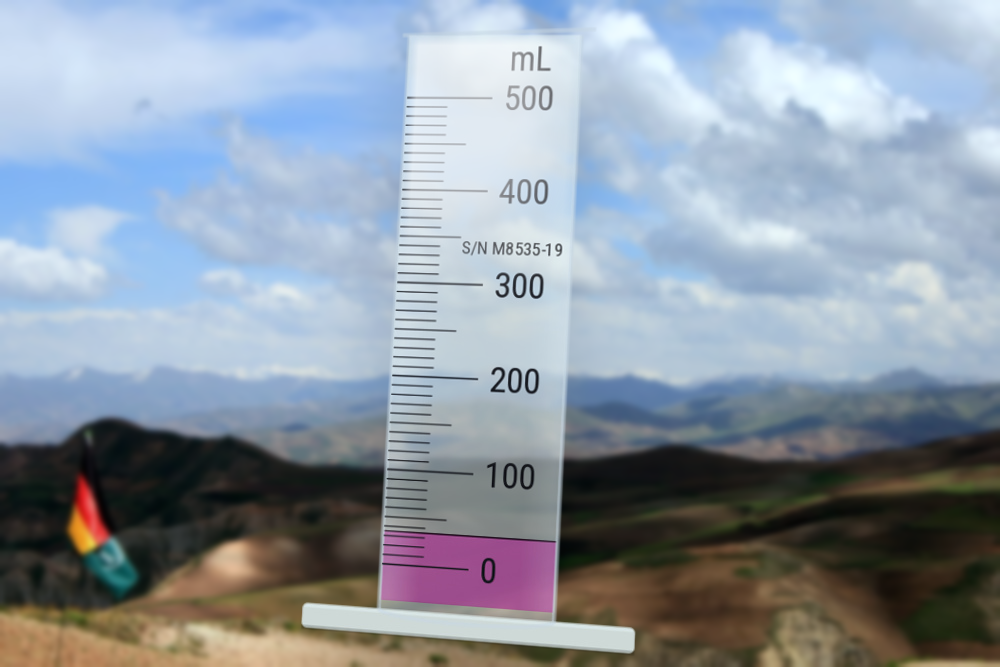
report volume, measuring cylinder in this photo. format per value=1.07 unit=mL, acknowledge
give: value=35 unit=mL
